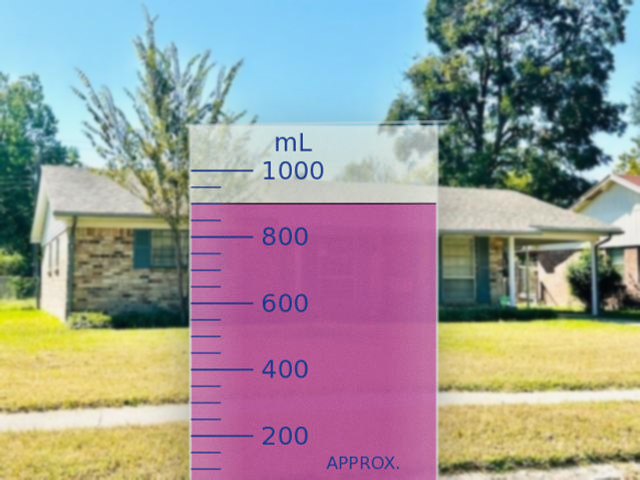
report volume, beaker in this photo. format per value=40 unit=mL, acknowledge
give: value=900 unit=mL
